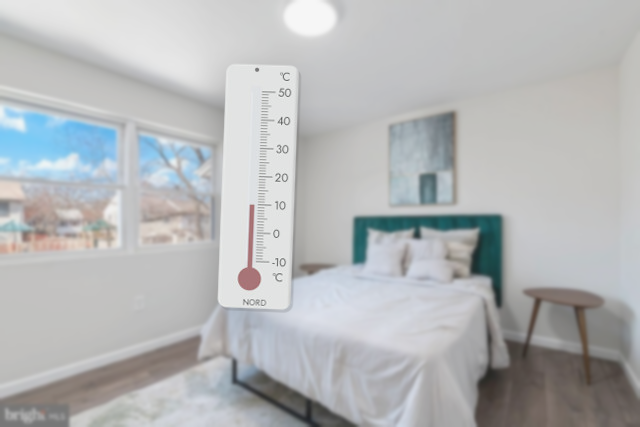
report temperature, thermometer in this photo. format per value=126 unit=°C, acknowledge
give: value=10 unit=°C
